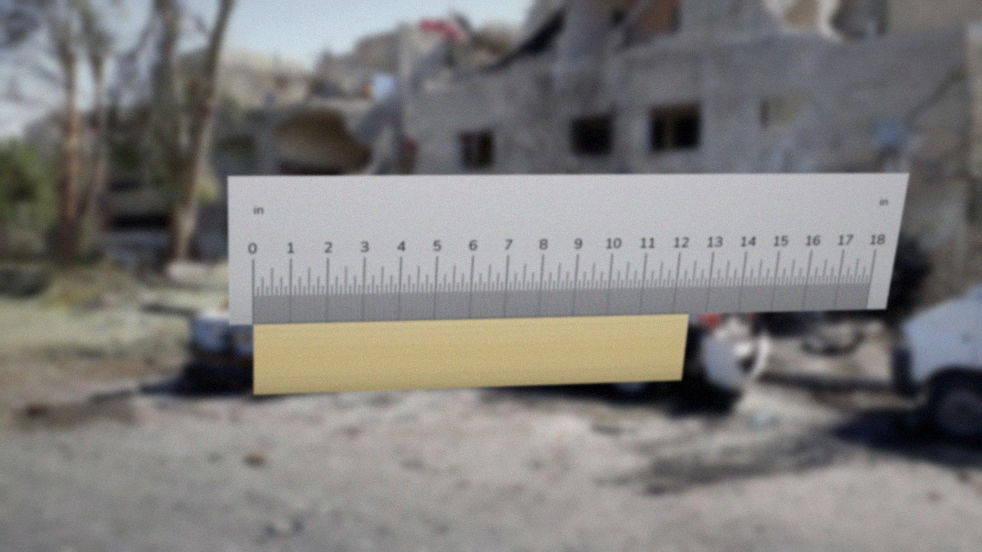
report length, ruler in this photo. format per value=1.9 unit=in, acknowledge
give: value=12.5 unit=in
